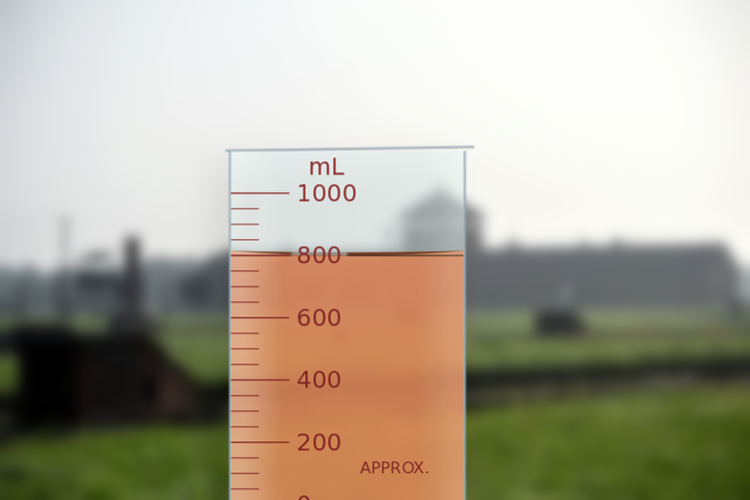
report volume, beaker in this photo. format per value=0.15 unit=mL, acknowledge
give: value=800 unit=mL
